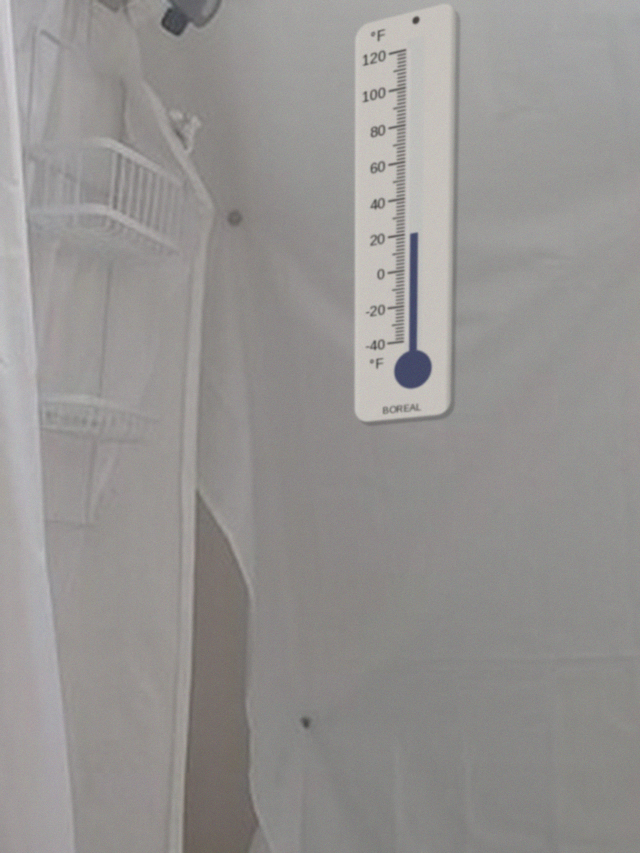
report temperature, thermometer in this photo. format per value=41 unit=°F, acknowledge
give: value=20 unit=°F
